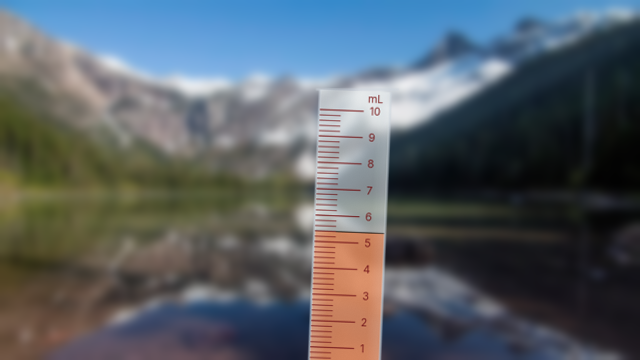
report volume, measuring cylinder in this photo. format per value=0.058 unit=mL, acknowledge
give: value=5.4 unit=mL
